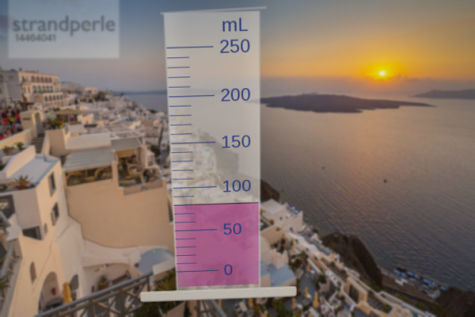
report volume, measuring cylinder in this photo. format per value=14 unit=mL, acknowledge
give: value=80 unit=mL
